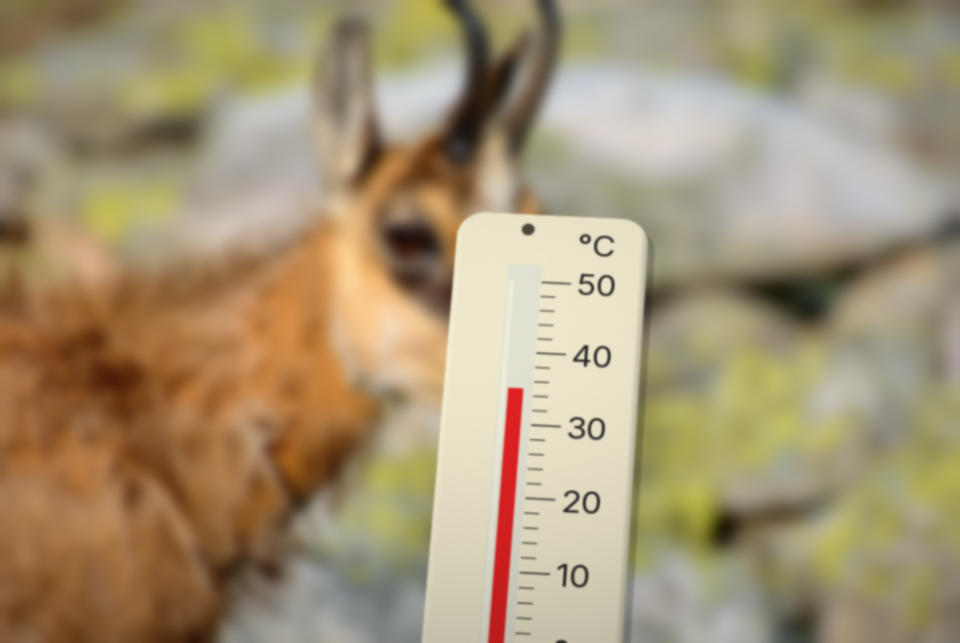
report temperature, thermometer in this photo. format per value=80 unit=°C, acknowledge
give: value=35 unit=°C
